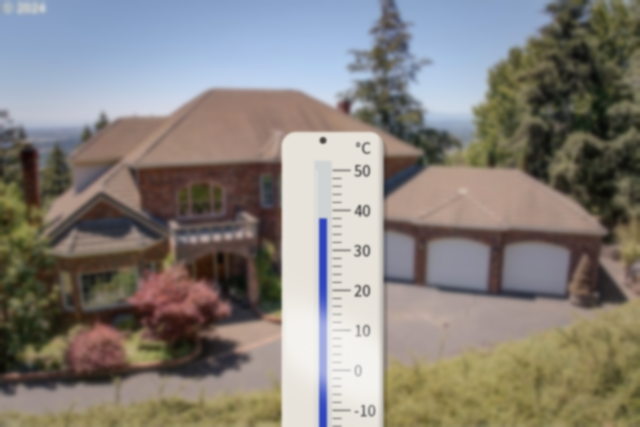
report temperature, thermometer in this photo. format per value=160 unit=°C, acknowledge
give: value=38 unit=°C
